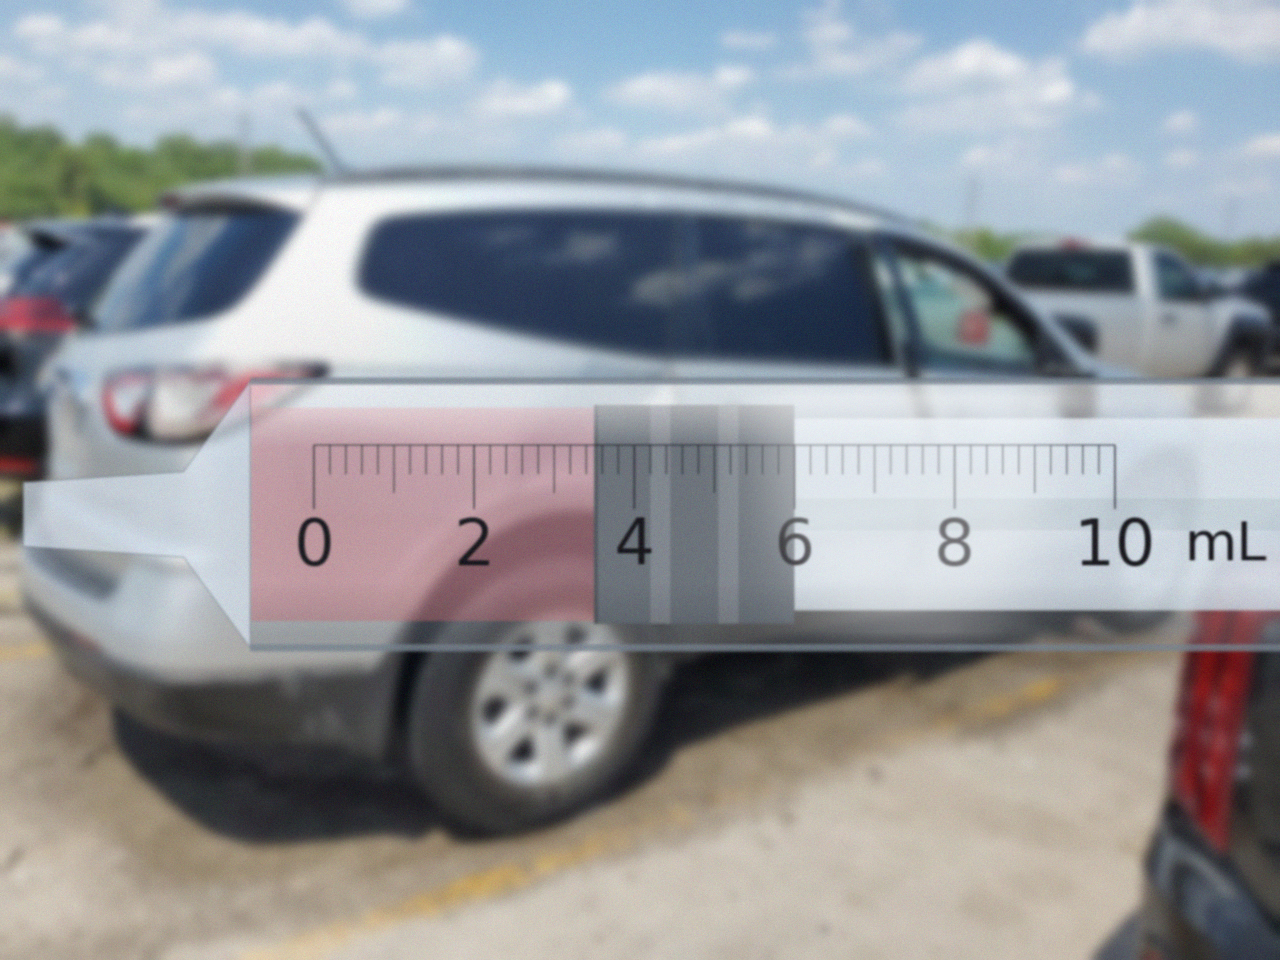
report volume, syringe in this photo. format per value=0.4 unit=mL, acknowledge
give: value=3.5 unit=mL
